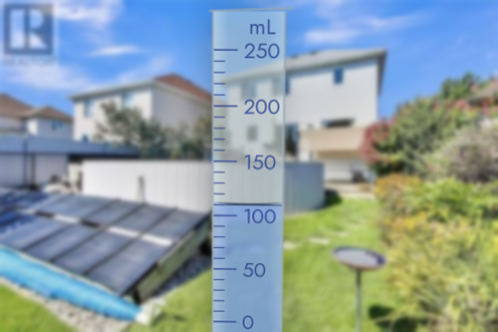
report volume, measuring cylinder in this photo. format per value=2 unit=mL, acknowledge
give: value=110 unit=mL
